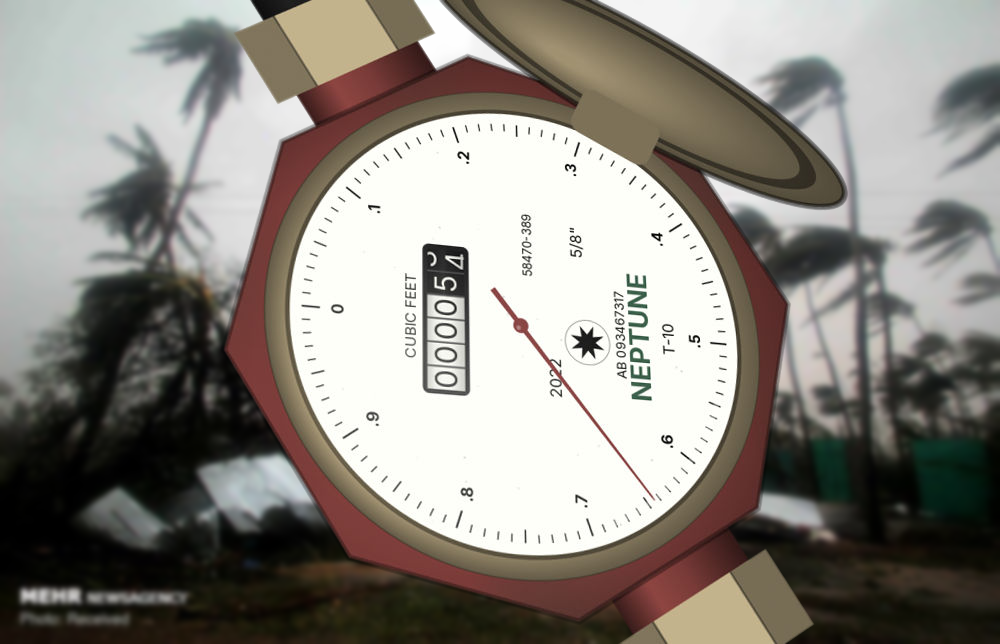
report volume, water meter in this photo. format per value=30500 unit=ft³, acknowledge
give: value=53.64 unit=ft³
